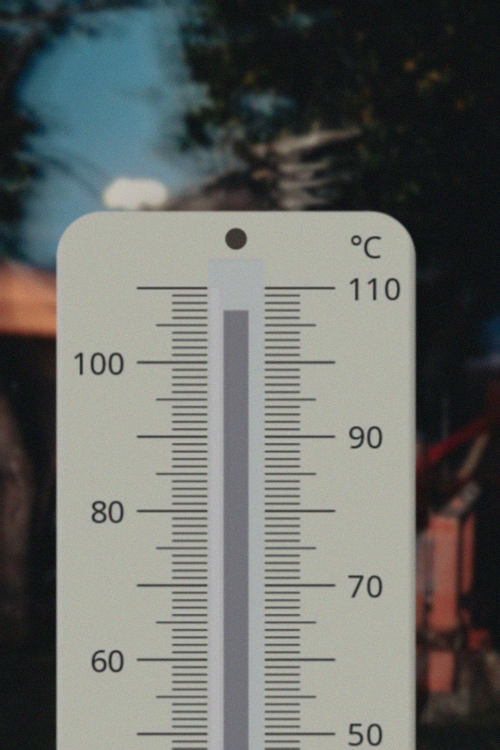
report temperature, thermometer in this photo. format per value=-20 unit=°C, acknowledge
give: value=107 unit=°C
